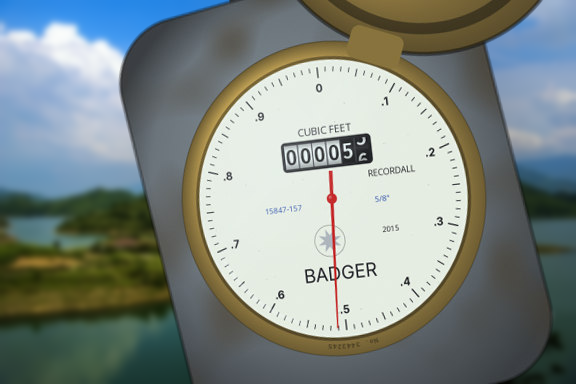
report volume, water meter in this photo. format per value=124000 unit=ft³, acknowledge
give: value=55.51 unit=ft³
